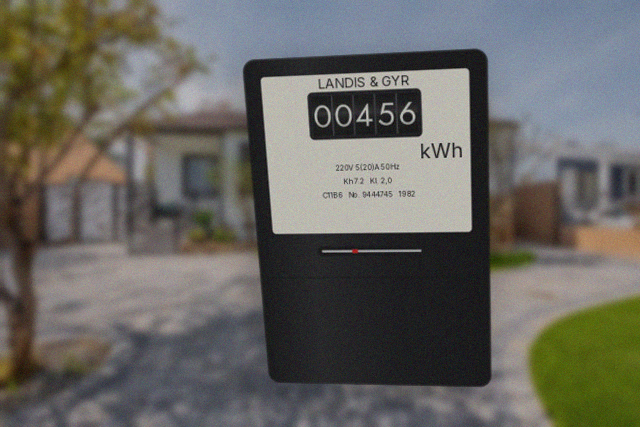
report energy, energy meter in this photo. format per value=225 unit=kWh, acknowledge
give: value=456 unit=kWh
